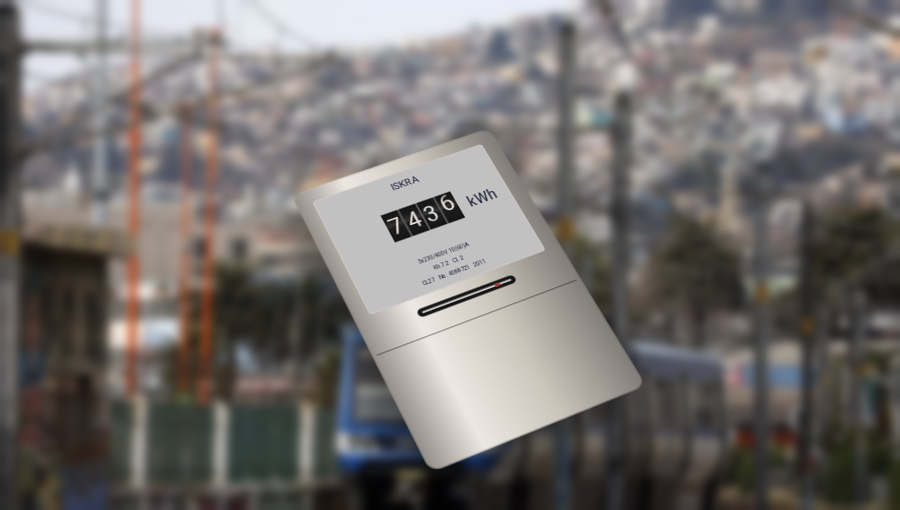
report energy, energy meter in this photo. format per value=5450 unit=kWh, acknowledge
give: value=7436 unit=kWh
